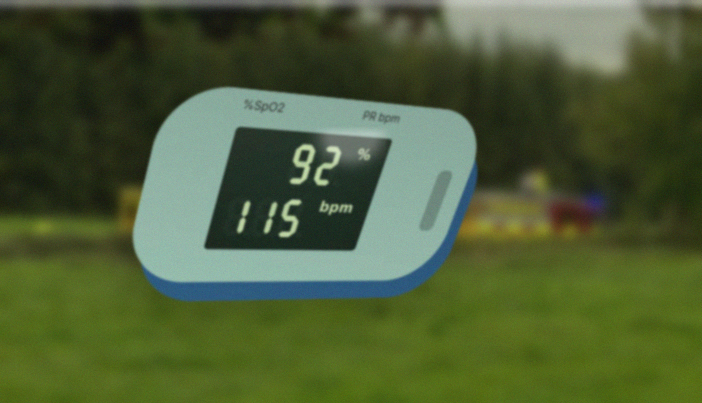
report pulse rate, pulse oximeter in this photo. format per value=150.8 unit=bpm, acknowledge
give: value=115 unit=bpm
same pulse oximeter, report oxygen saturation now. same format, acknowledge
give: value=92 unit=%
